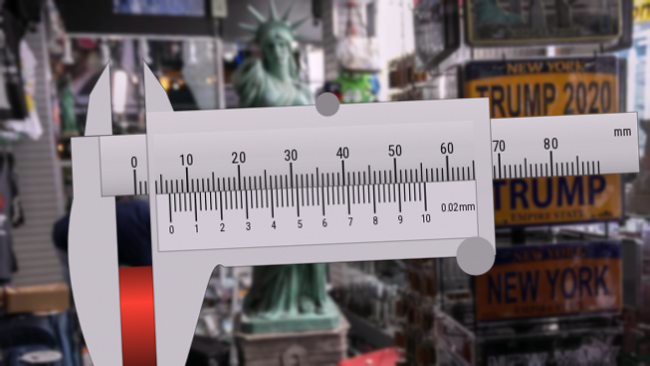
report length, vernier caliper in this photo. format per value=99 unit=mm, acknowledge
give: value=6.5 unit=mm
